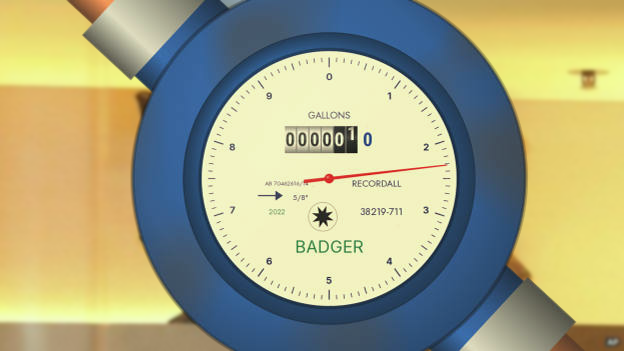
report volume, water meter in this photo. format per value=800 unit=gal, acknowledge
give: value=12.3 unit=gal
